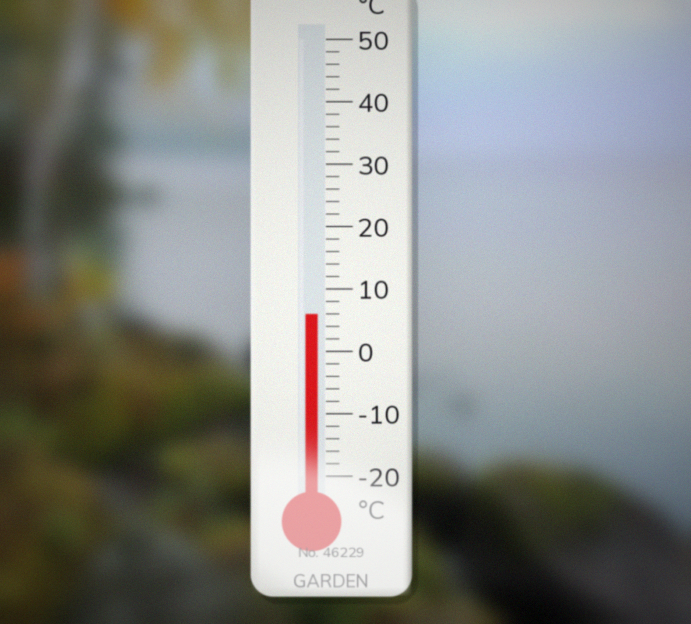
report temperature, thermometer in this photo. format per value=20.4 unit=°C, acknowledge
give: value=6 unit=°C
